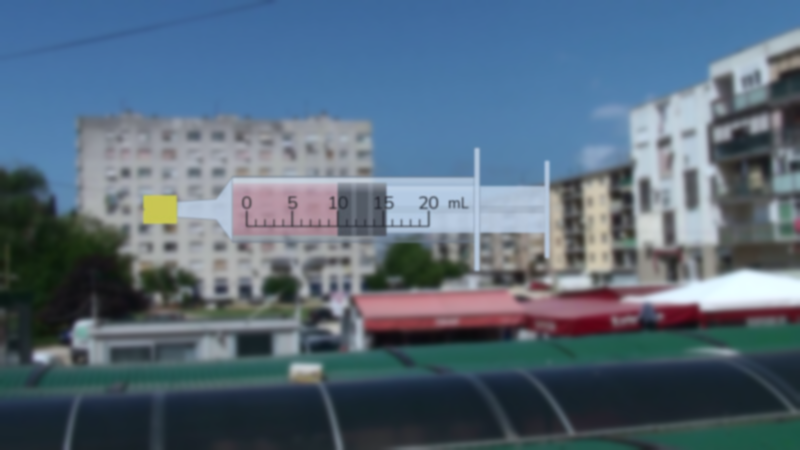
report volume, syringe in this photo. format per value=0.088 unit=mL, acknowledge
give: value=10 unit=mL
